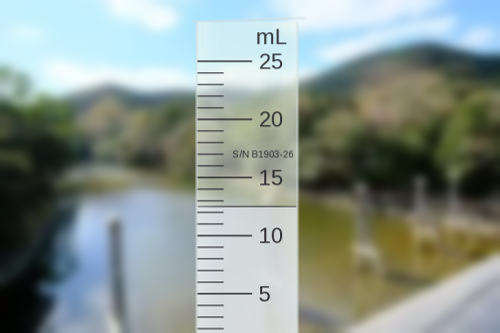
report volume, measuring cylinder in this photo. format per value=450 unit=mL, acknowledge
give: value=12.5 unit=mL
